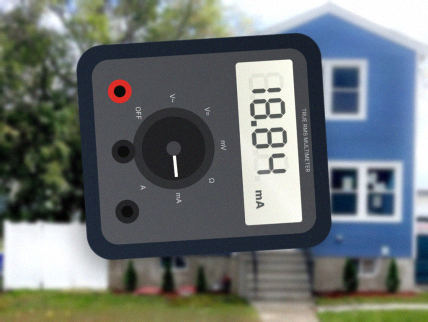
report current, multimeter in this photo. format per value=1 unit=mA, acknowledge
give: value=18.84 unit=mA
